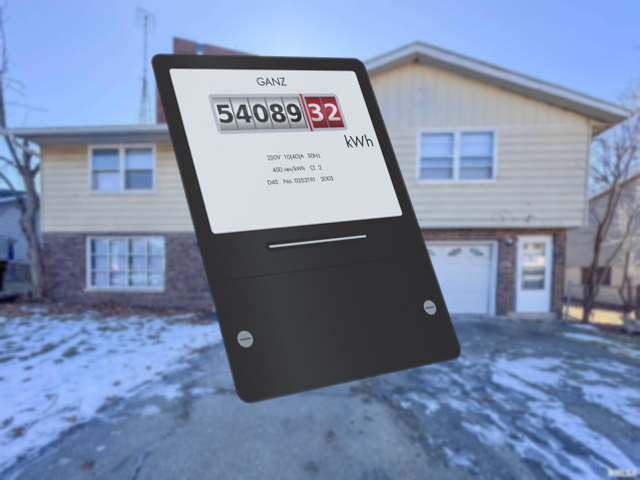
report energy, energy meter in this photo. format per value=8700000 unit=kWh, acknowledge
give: value=54089.32 unit=kWh
